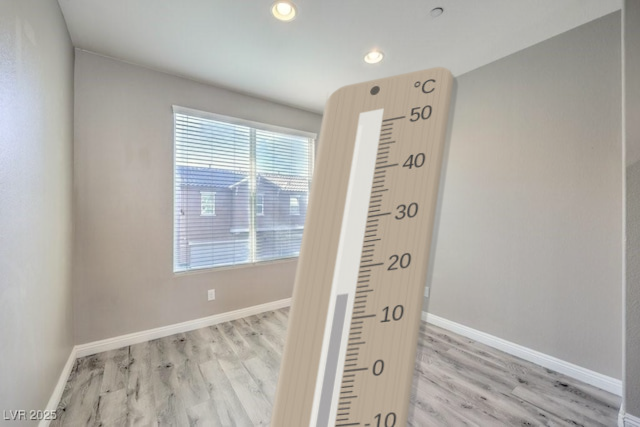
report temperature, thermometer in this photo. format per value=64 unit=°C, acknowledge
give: value=15 unit=°C
